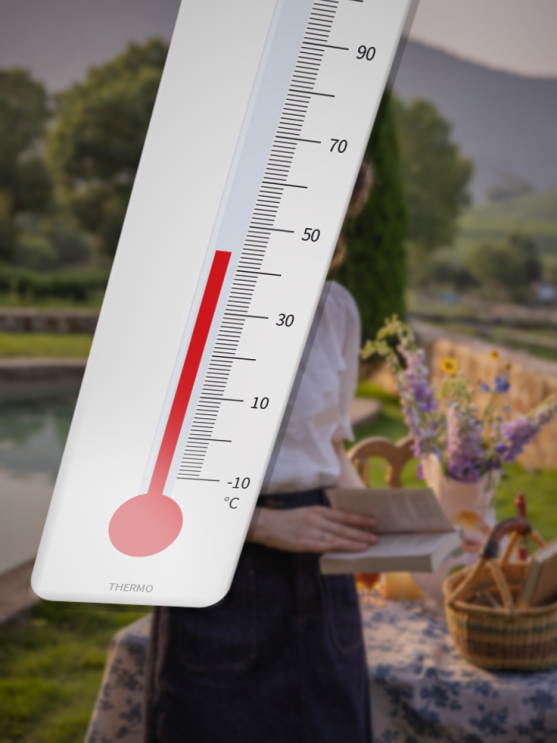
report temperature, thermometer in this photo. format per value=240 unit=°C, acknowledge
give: value=44 unit=°C
